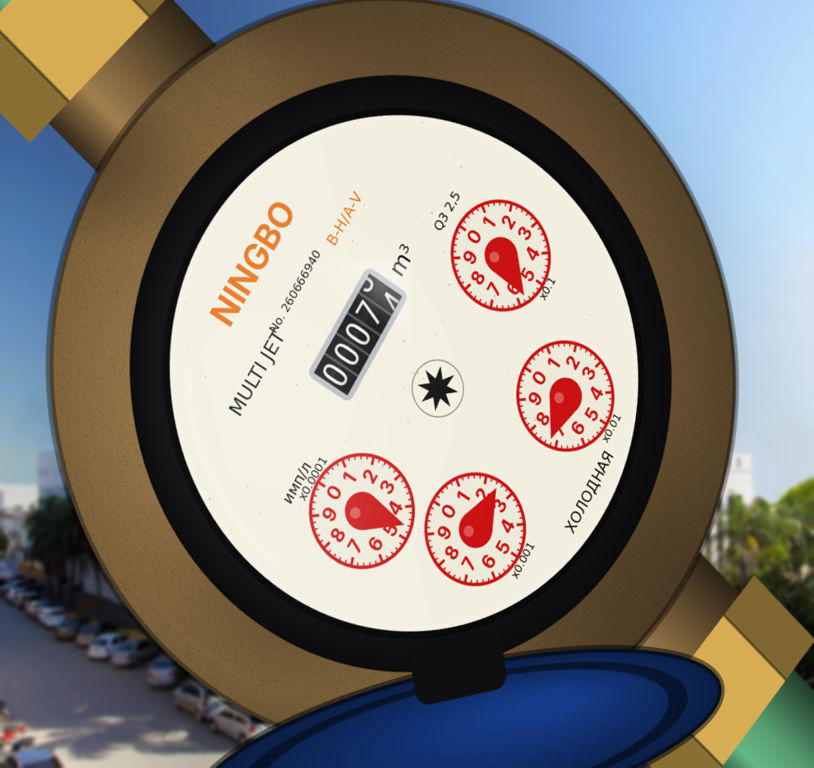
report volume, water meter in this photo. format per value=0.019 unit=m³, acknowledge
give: value=73.5724 unit=m³
